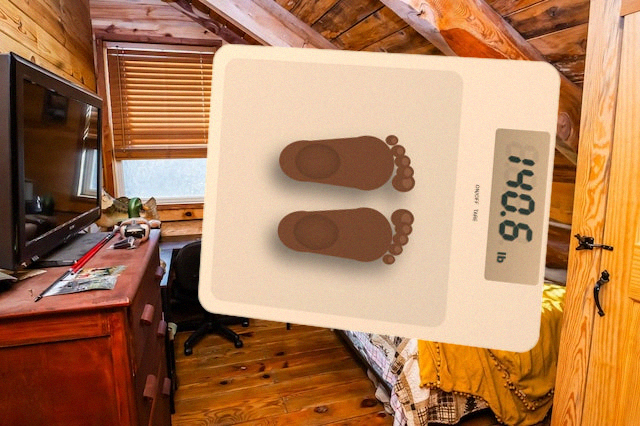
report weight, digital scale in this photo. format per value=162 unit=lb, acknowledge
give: value=140.6 unit=lb
